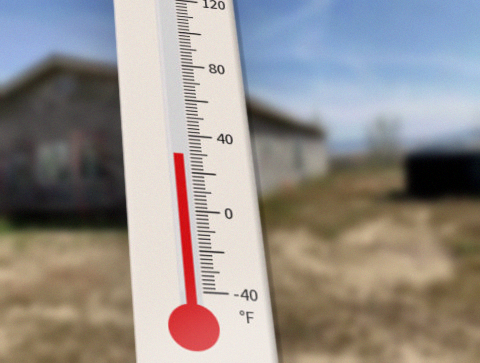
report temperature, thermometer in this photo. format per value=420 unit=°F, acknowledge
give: value=30 unit=°F
